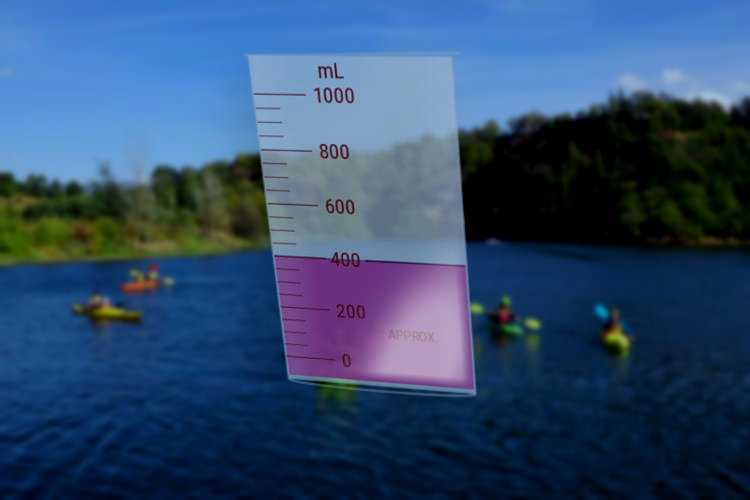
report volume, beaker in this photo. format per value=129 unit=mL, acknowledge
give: value=400 unit=mL
